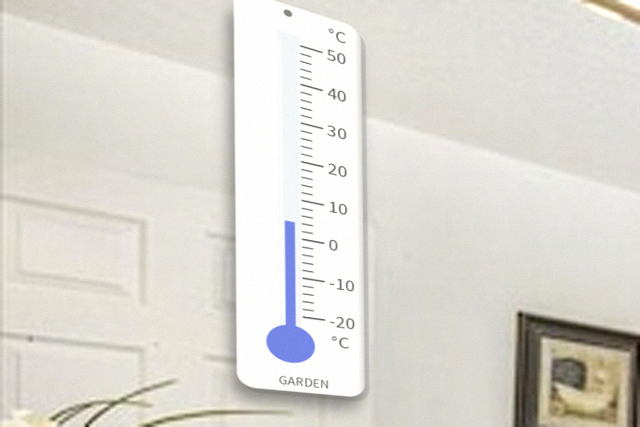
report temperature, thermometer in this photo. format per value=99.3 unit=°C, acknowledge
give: value=4 unit=°C
